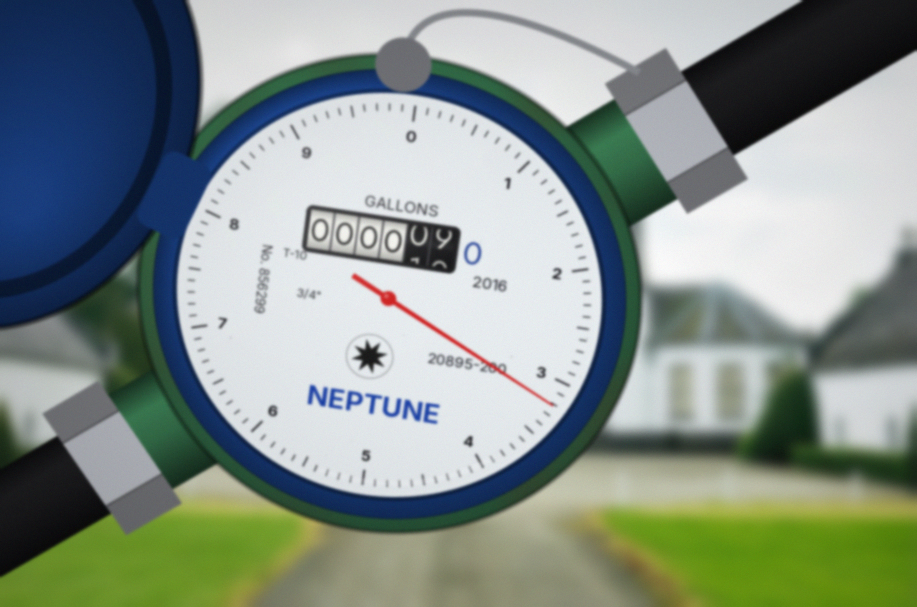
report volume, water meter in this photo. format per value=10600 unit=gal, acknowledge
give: value=93.2 unit=gal
